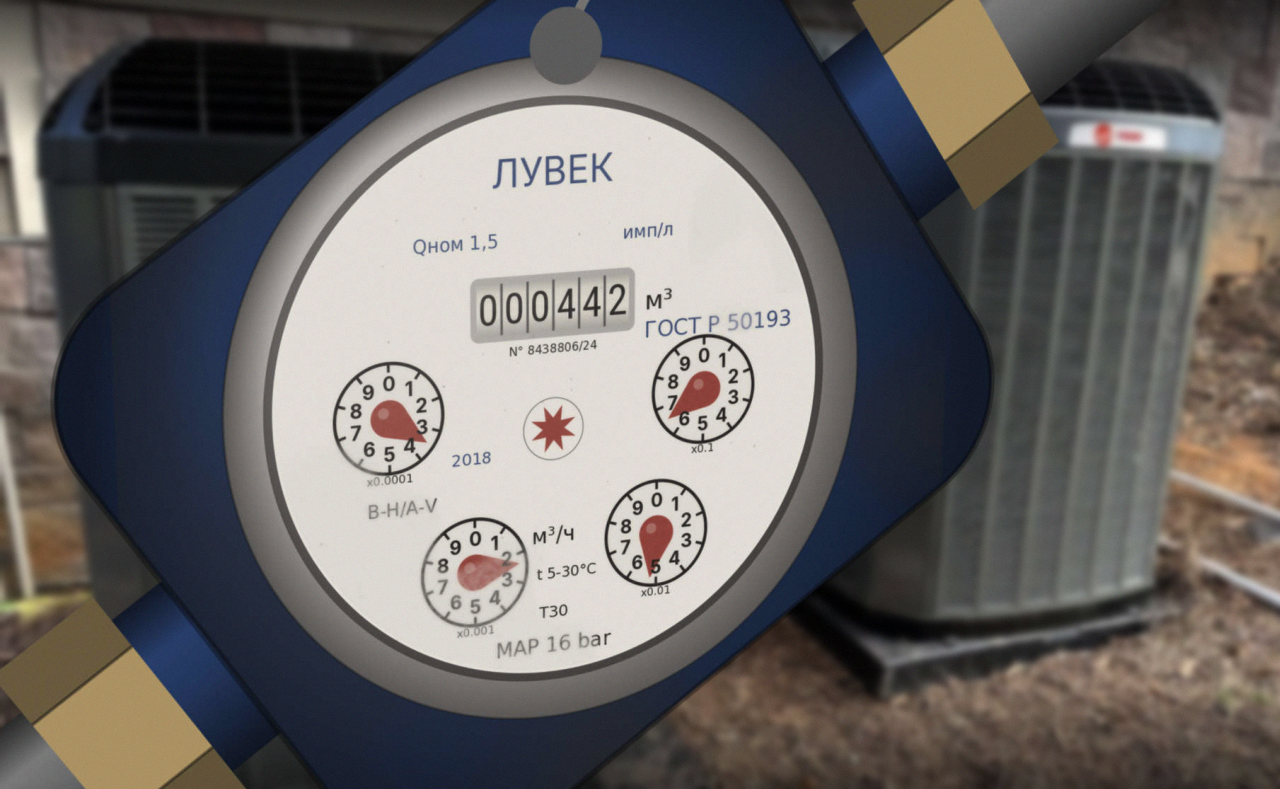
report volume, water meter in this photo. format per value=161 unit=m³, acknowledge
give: value=442.6523 unit=m³
